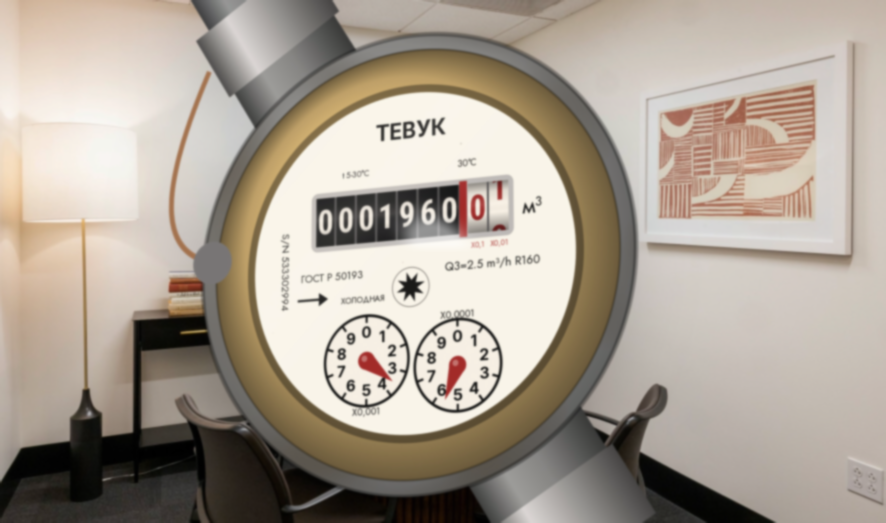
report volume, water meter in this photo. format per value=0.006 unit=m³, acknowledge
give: value=1960.0135 unit=m³
